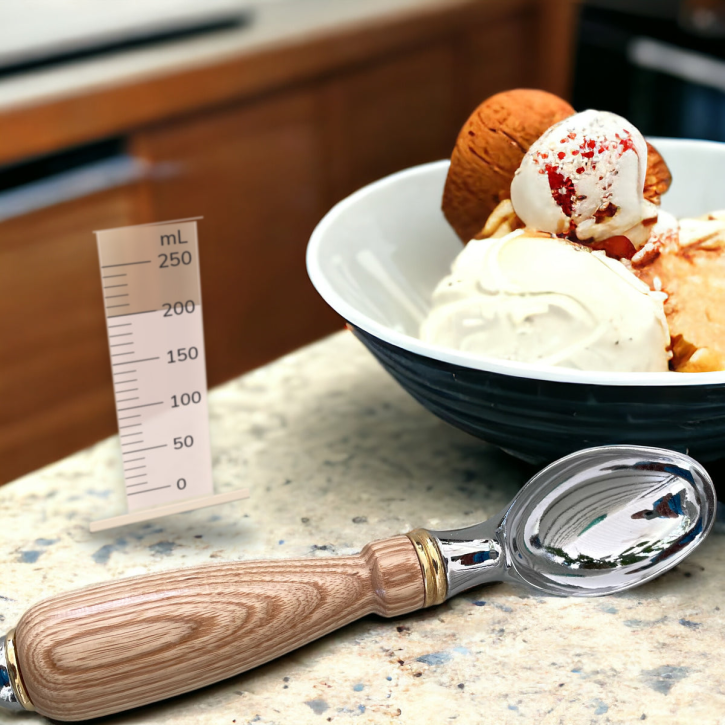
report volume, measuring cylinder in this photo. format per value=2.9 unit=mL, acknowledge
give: value=200 unit=mL
